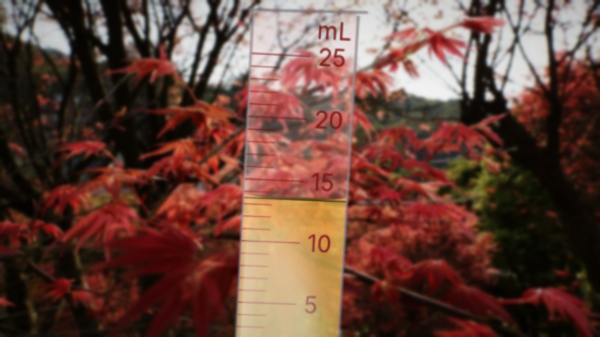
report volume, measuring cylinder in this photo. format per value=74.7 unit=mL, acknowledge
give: value=13.5 unit=mL
